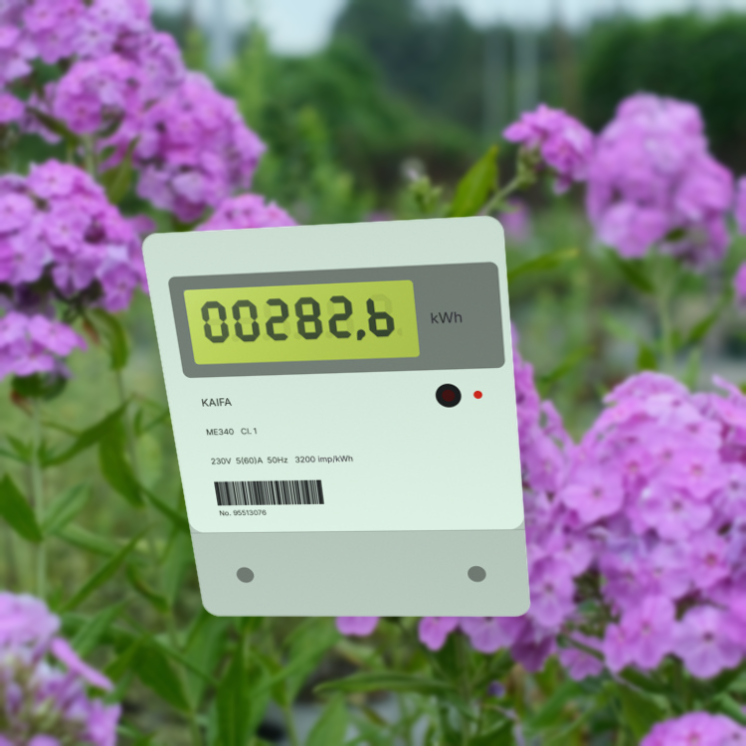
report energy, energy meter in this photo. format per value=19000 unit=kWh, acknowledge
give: value=282.6 unit=kWh
